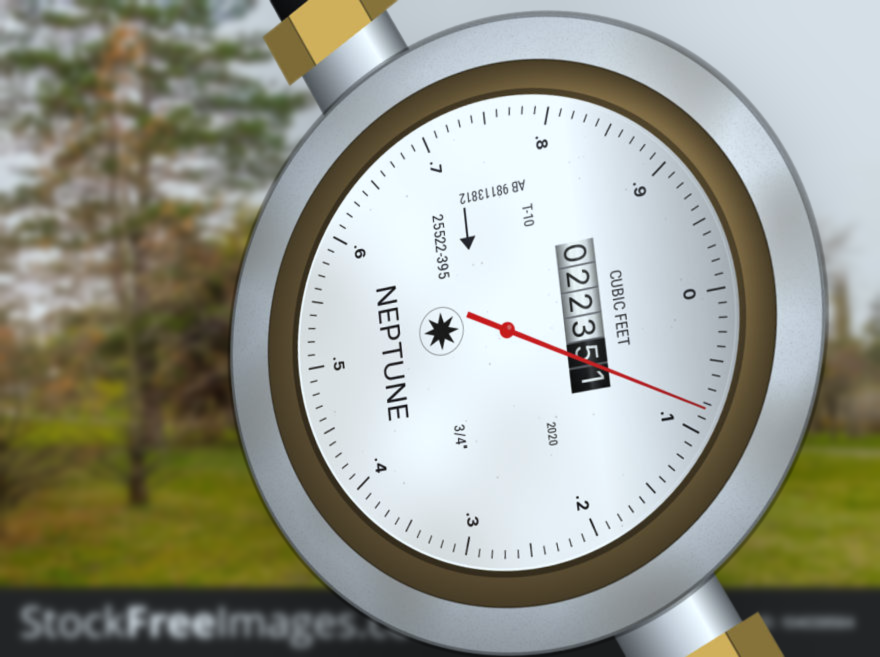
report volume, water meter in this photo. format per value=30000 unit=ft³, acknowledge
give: value=22351.08 unit=ft³
